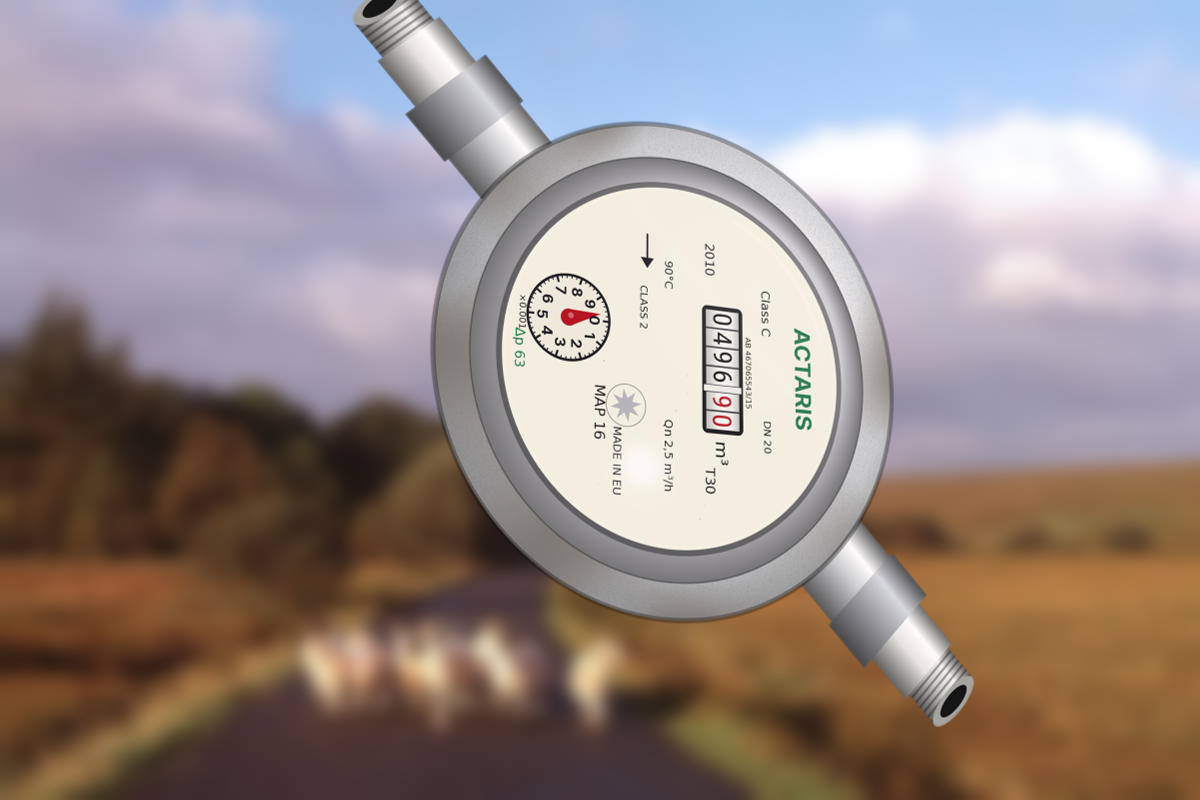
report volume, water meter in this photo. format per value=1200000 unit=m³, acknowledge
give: value=496.899 unit=m³
